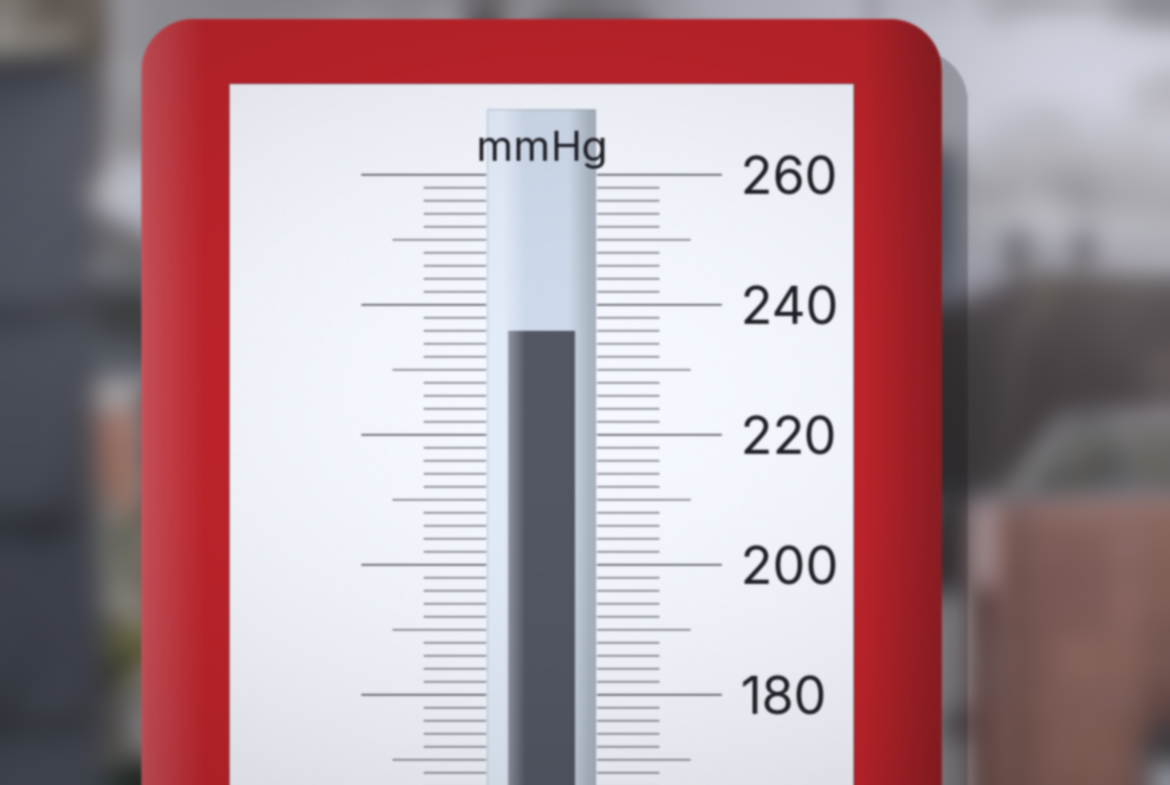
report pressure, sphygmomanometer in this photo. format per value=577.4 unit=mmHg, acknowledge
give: value=236 unit=mmHg
